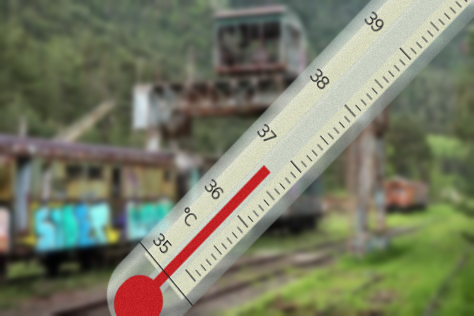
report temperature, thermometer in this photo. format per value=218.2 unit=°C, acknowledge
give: value=36.7 unit=°C
